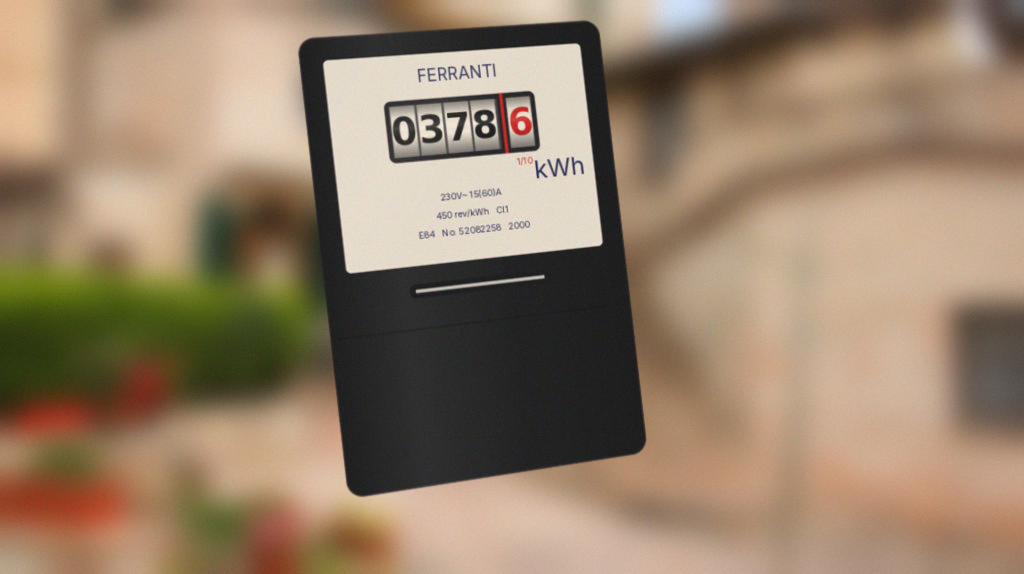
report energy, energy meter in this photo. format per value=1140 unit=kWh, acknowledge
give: value=378.6 unit=kWh
